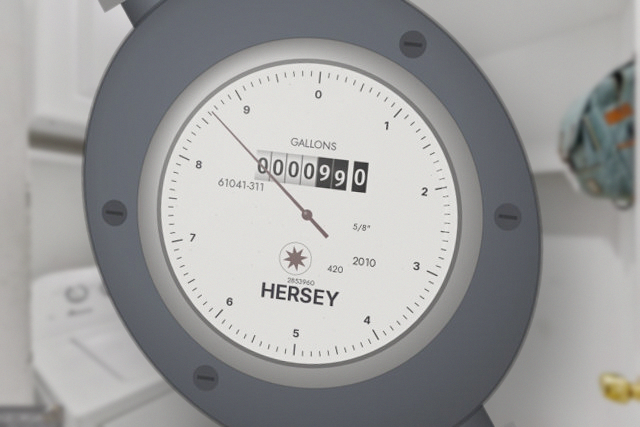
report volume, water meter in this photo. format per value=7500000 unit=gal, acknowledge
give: value=988.6 unit=gal
